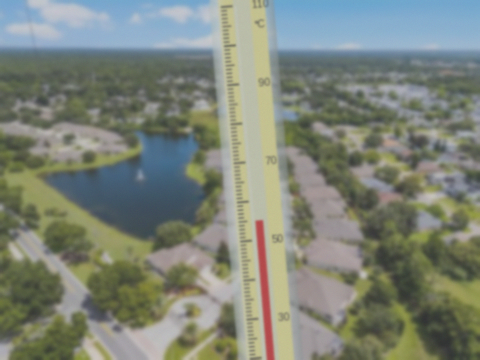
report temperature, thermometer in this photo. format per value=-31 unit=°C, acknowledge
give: value=55 unit=°C
